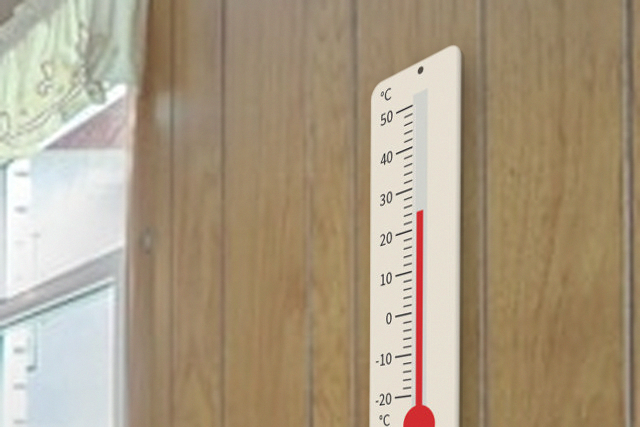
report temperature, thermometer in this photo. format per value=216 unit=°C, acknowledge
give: value=24 unit=°C
